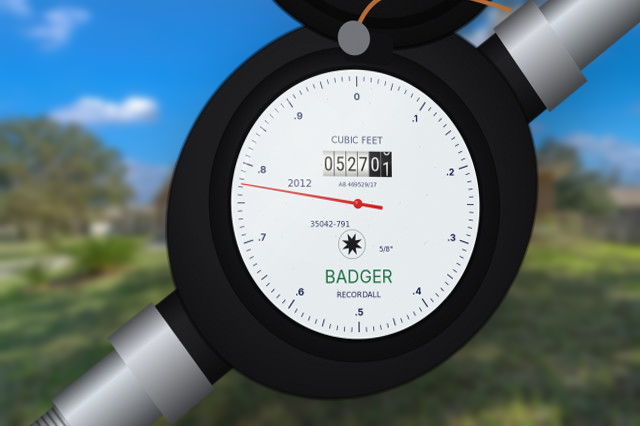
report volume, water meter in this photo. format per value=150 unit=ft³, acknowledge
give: value=52700.77 unit=ft³
